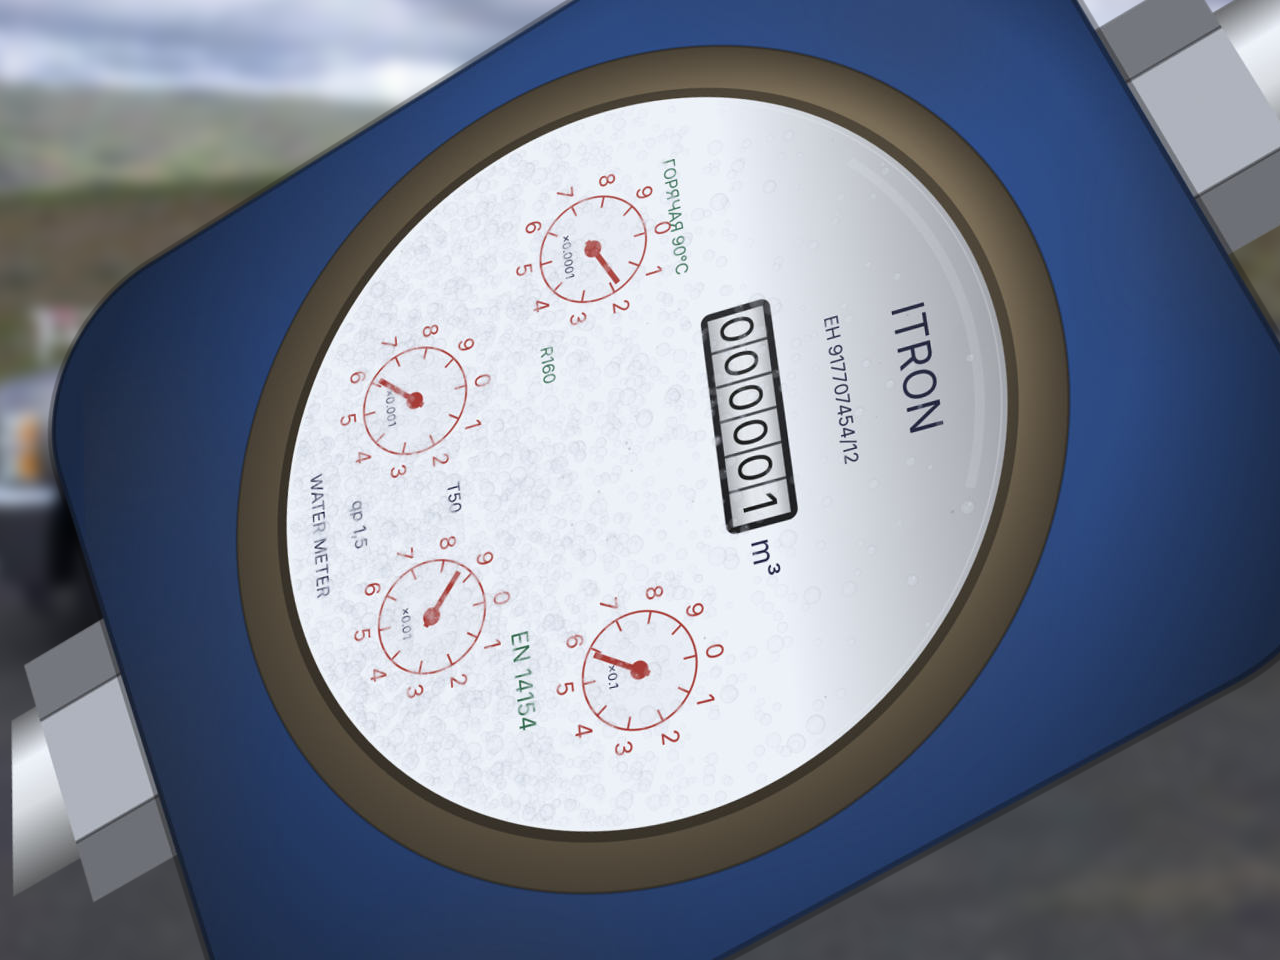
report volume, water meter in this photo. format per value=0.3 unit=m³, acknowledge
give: value=1.5861 unit=m³
